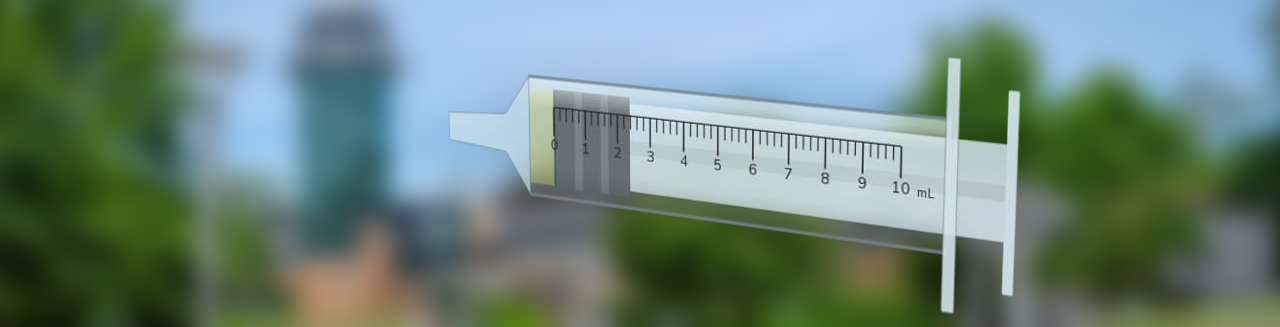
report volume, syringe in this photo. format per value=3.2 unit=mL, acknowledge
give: value=0 unit=mL
